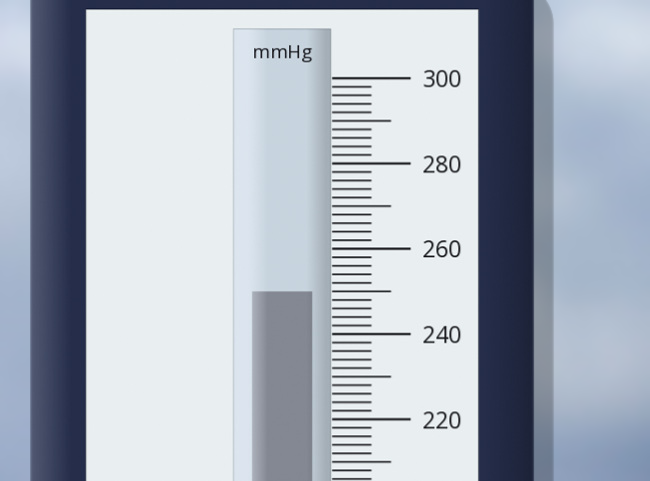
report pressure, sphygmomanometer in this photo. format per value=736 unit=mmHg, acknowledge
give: value=250 unit=mmHg
